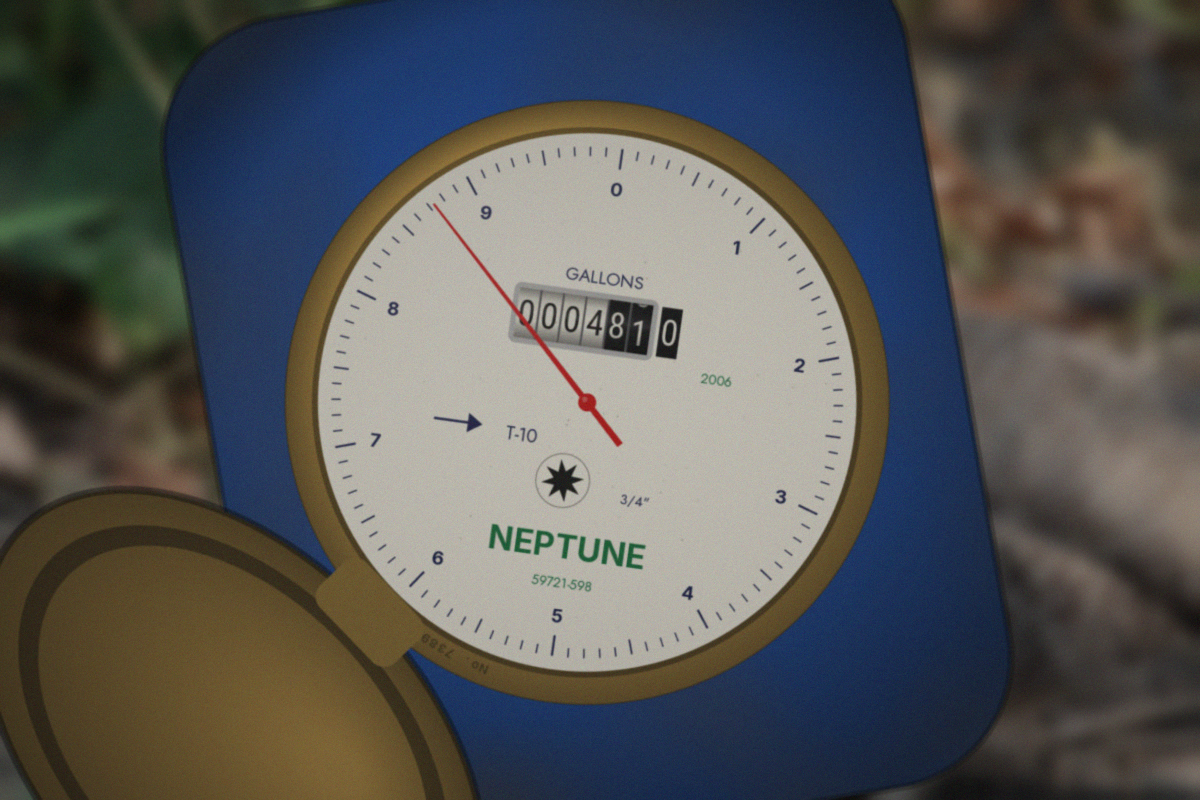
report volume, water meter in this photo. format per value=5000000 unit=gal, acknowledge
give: value=4808.7 unit=gal
